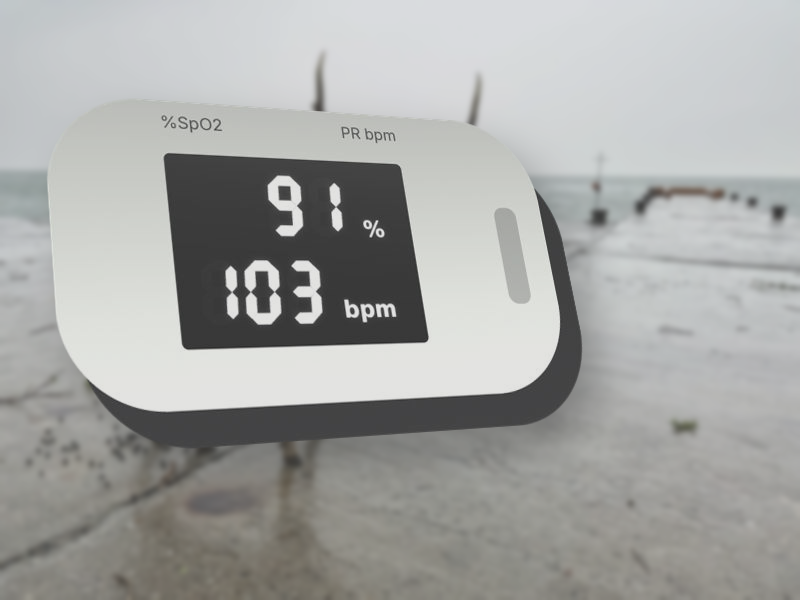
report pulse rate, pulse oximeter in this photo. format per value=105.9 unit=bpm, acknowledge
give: value=103 unit=bpm
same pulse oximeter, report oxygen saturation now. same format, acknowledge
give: value=91 unit=%
